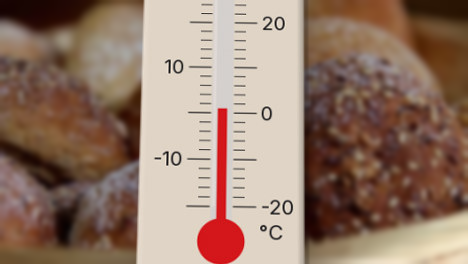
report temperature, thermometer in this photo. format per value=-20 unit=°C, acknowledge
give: value=1 unit=°C
